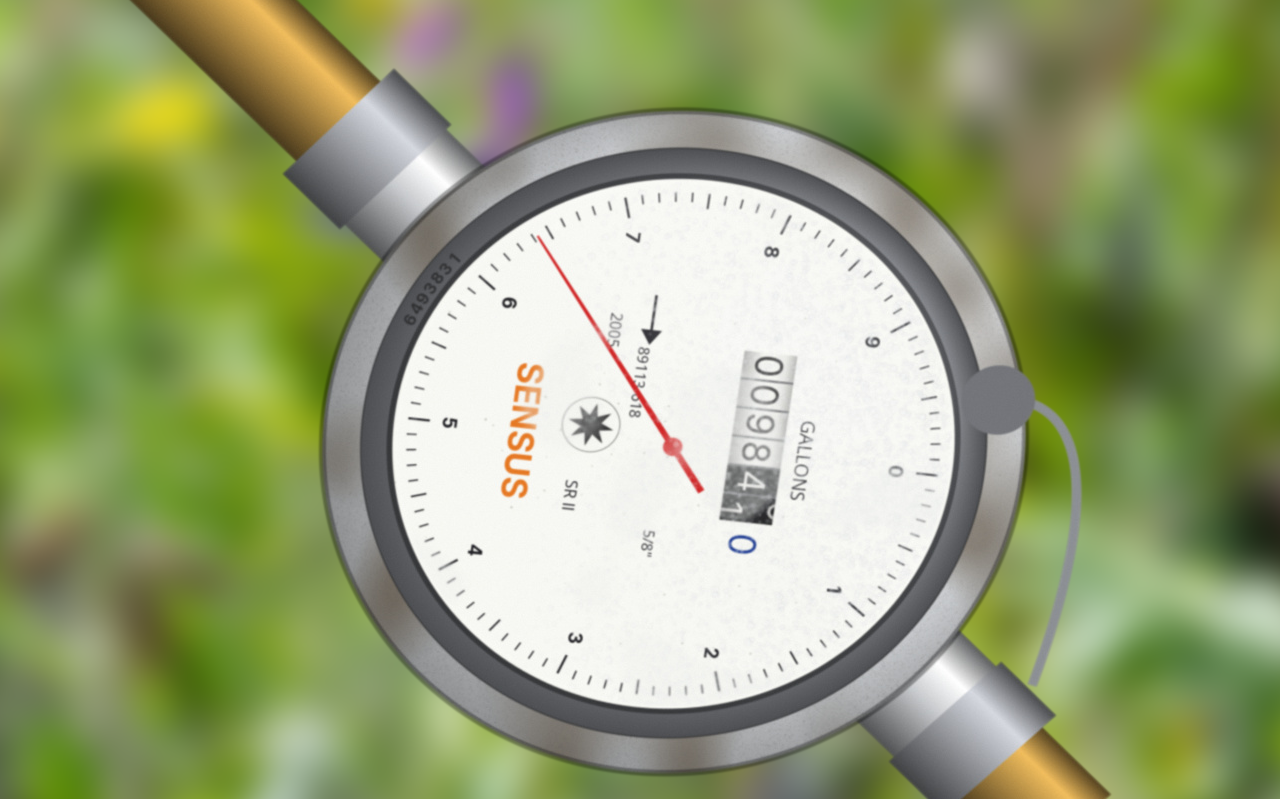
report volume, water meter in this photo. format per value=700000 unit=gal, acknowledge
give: value=98406.4 unit=gal
